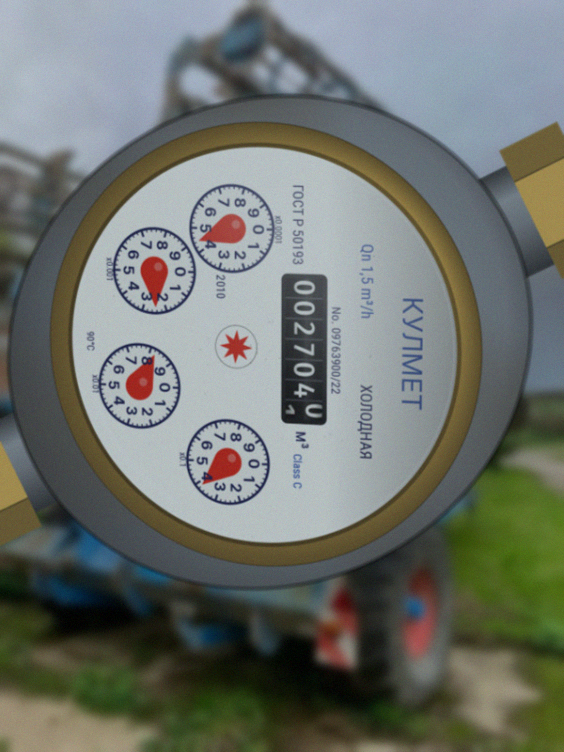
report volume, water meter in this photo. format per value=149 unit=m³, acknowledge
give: value=27040.3824 unit=m³
